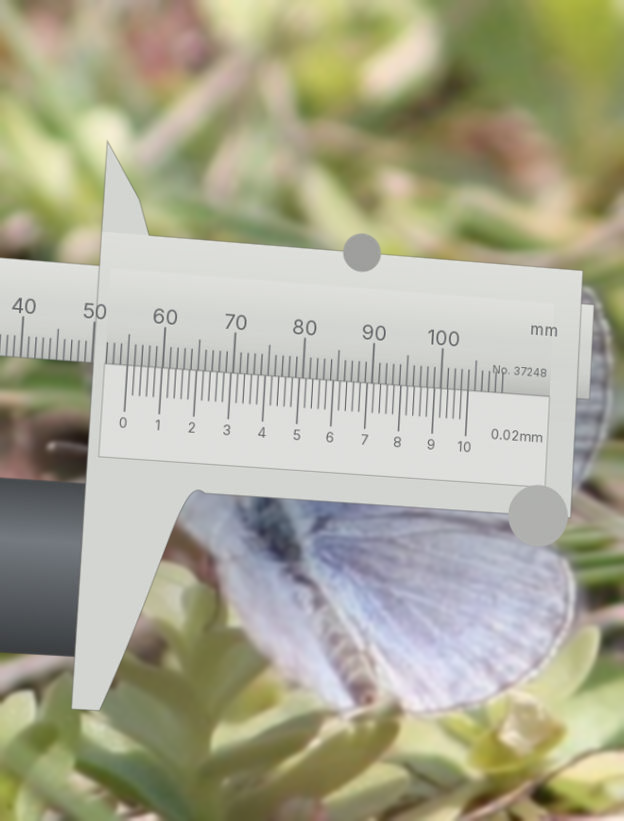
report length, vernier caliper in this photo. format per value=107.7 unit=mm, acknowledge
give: value=55.0 unit=mm
